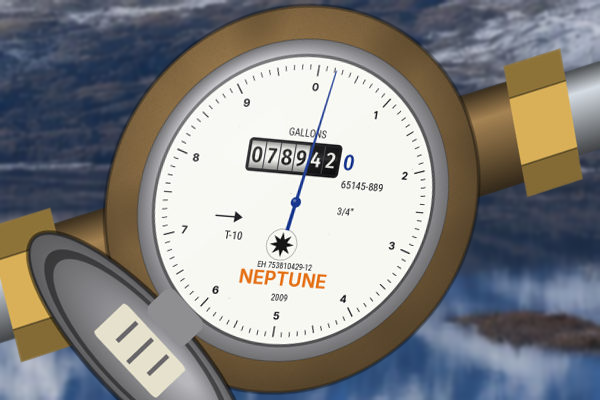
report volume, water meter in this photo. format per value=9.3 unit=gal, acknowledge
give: value=789420.2 unit=gal
